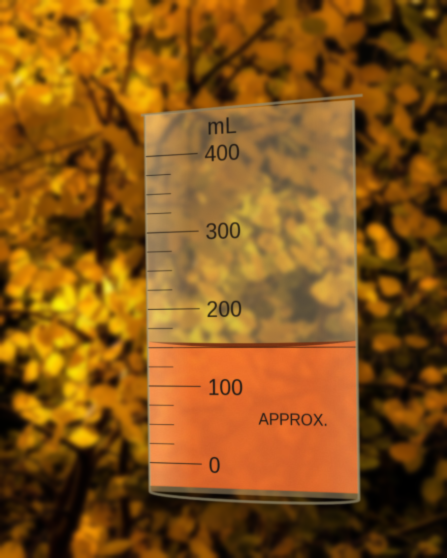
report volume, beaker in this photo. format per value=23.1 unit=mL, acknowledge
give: value=150 unit=mL
